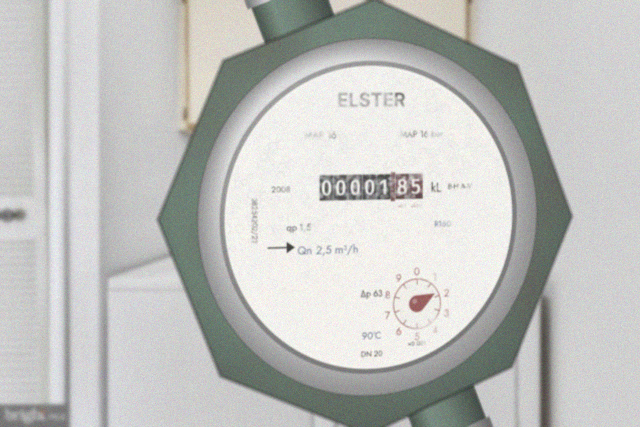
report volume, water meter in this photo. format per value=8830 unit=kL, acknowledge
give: value=1.851 unit=kL
